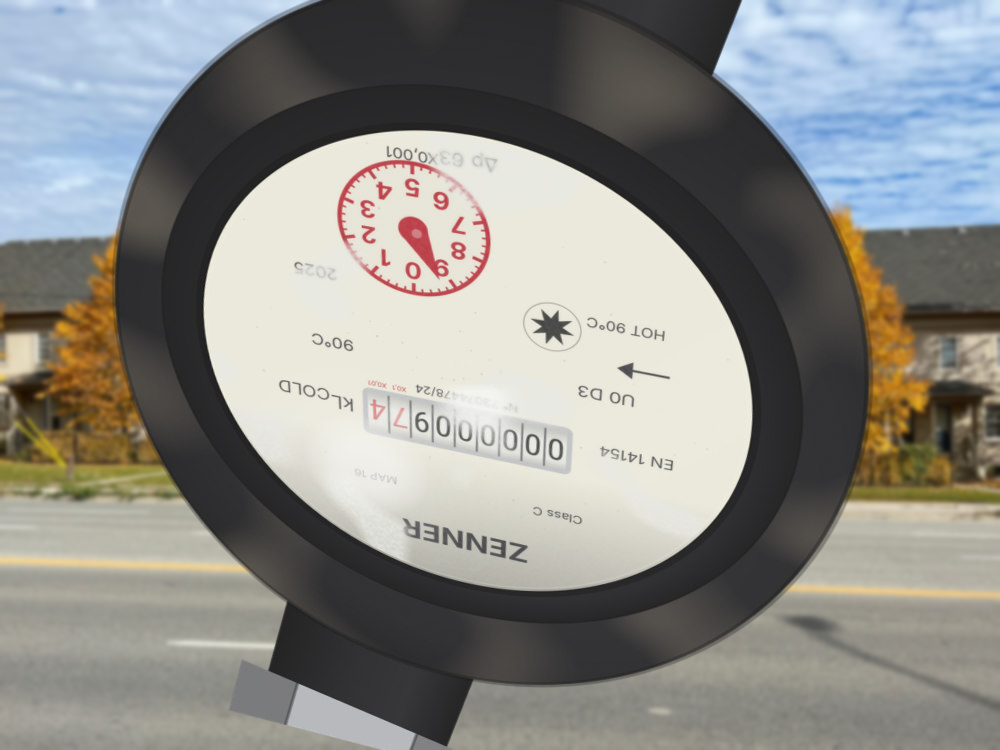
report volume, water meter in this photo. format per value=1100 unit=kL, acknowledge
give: value=9.739 unit=kL
